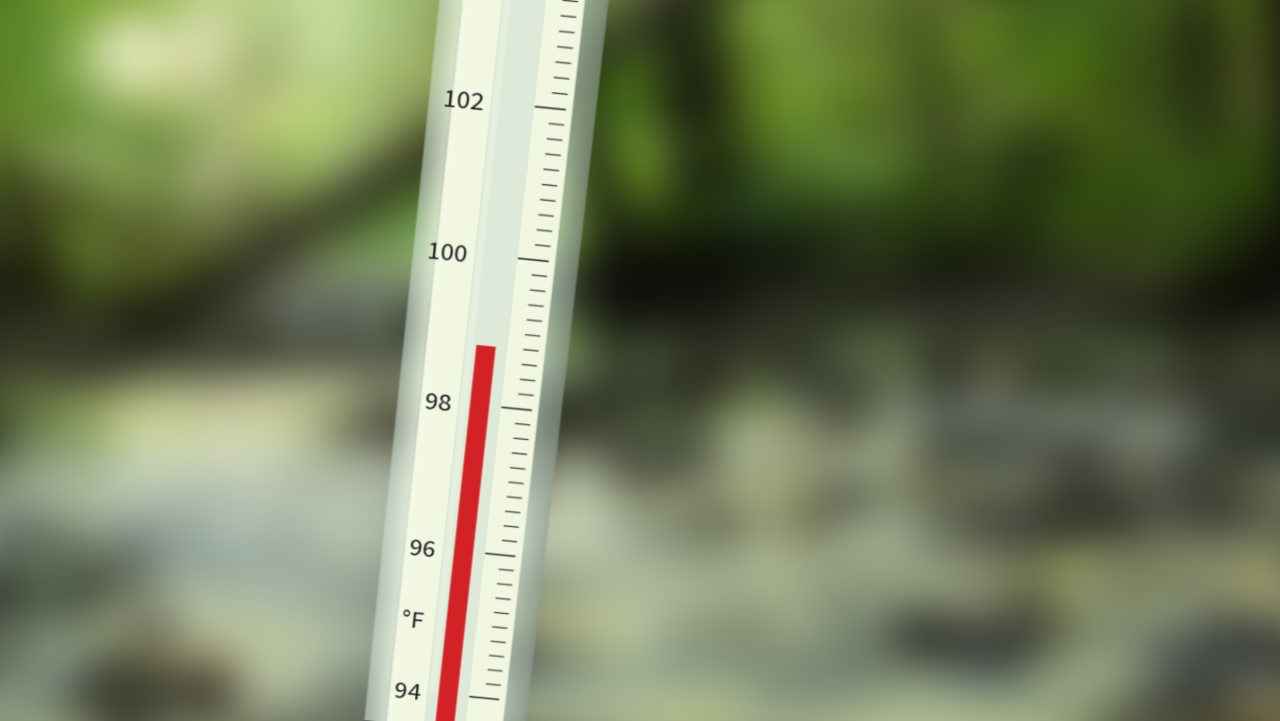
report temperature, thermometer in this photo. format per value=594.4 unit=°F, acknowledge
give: value=98.8 unit=°F
